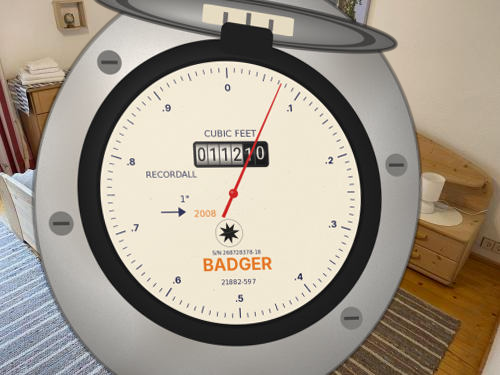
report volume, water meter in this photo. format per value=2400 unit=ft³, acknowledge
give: value=11210.07 unit=ft³
